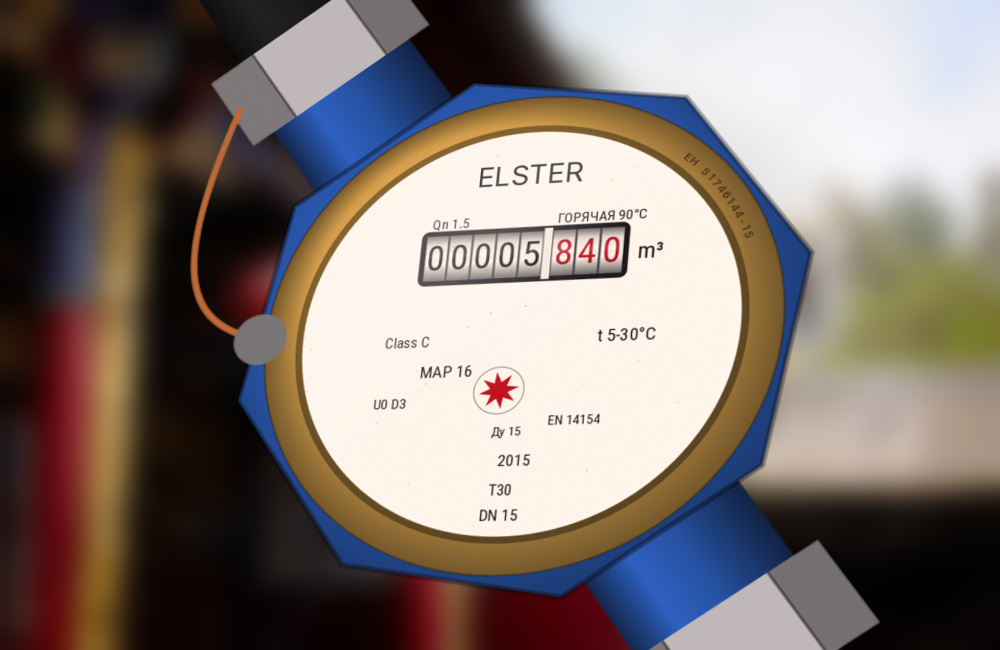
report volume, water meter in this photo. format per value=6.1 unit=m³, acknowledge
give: value=5.840 unit=m³
